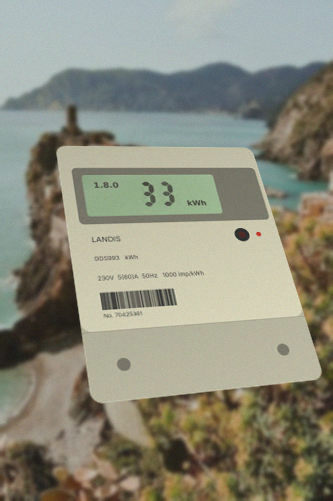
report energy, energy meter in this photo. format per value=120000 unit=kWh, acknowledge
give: value=33 unit=kWh
